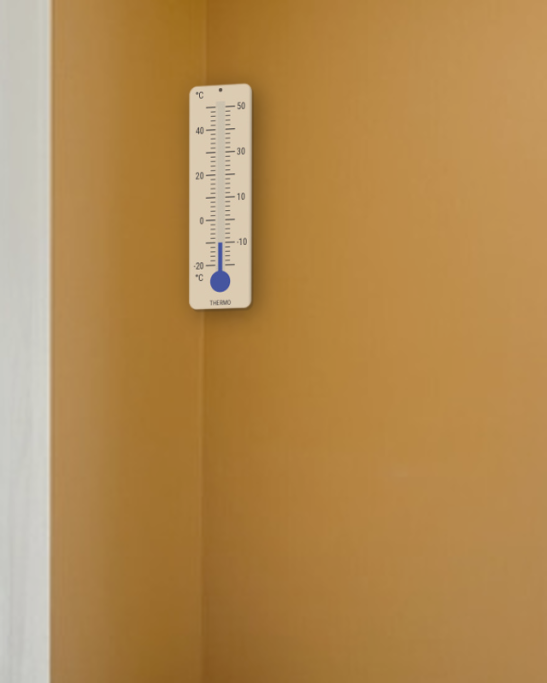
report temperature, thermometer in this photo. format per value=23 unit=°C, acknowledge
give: value=-10 unit=°C
